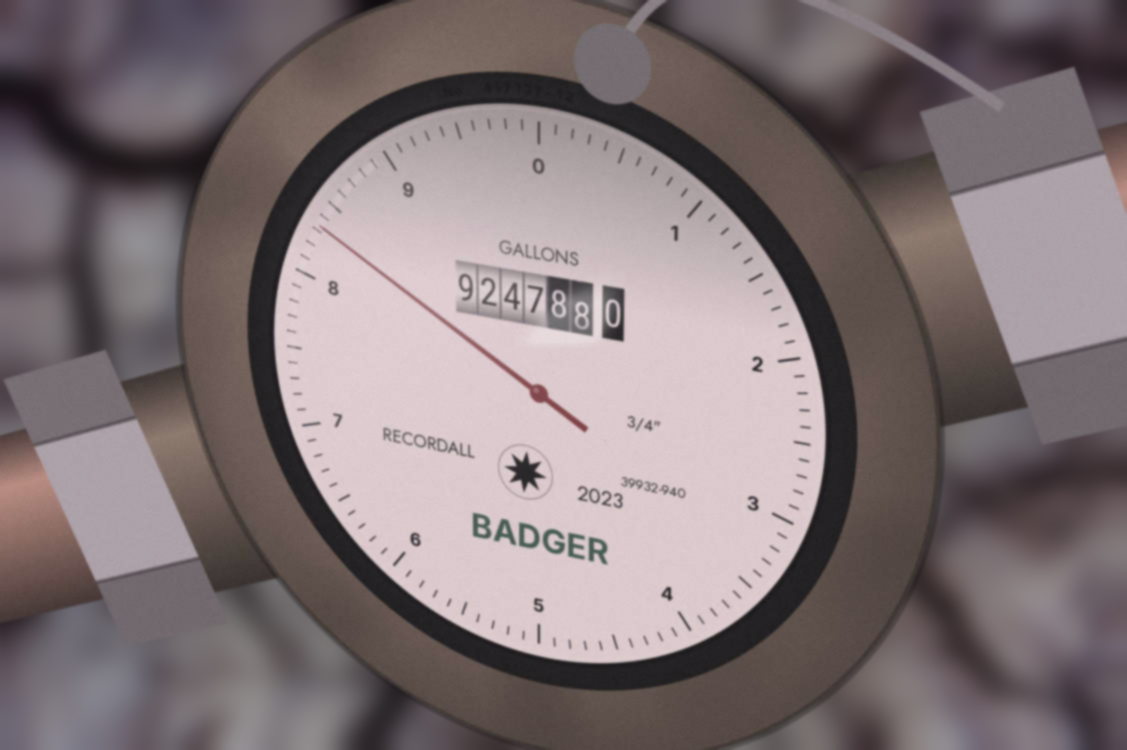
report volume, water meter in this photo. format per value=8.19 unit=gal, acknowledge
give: value=9247878.3 unit=gal
